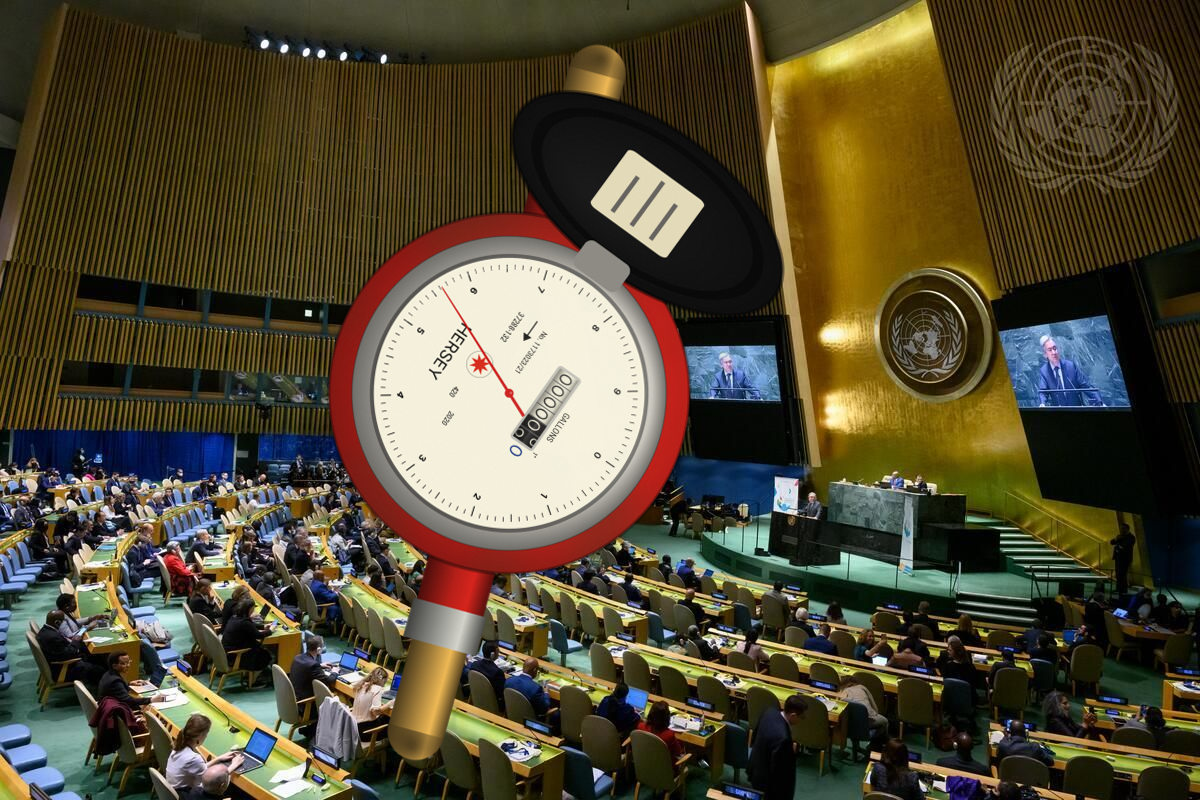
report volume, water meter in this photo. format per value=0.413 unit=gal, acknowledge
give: value=85.6 unit=gal
